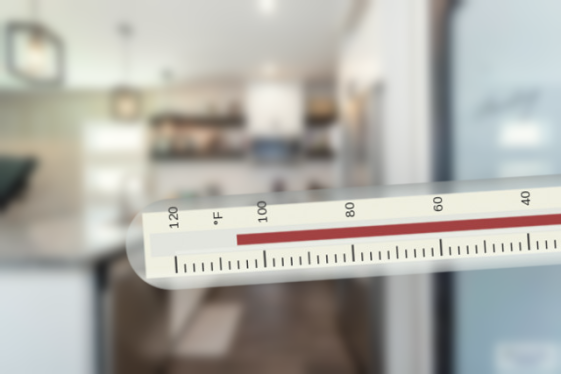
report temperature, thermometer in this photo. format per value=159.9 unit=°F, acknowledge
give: value=106 unit=°F
